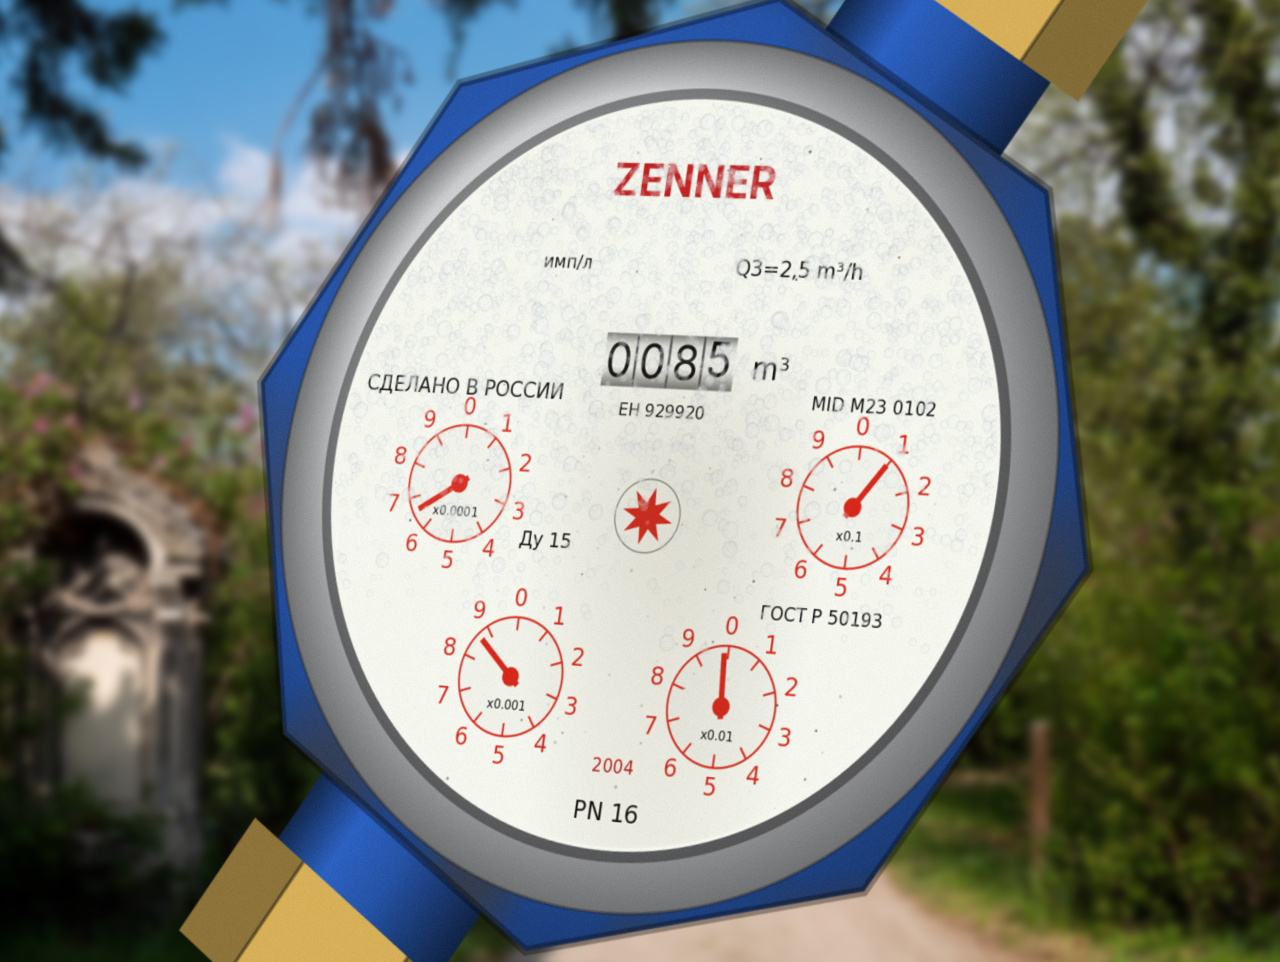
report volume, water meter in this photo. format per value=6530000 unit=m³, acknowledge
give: value=85.0986 unit=m³
